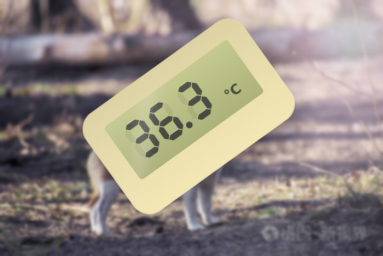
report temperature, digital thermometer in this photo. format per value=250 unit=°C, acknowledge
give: value=36.3 unit=°C
